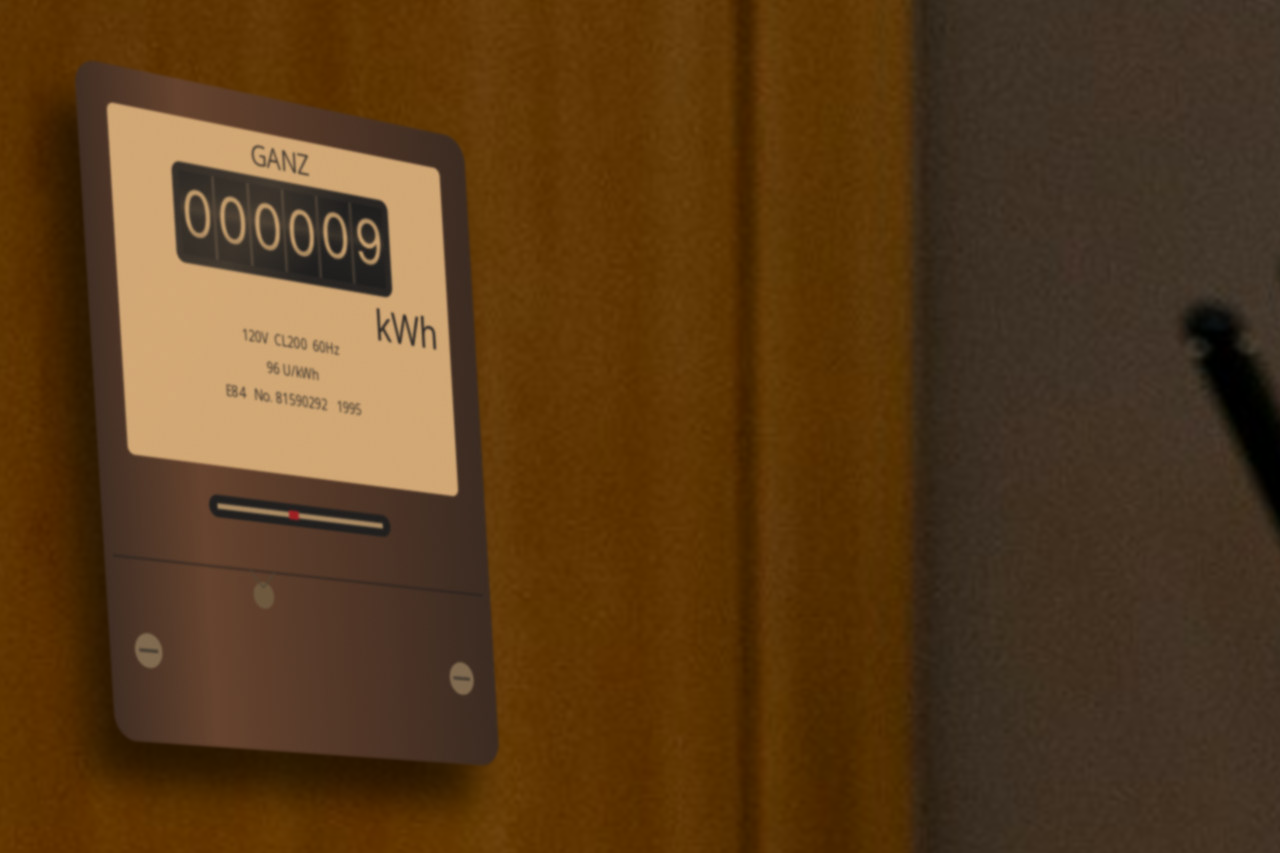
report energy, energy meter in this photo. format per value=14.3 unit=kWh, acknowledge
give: value=9 unit=kWh
